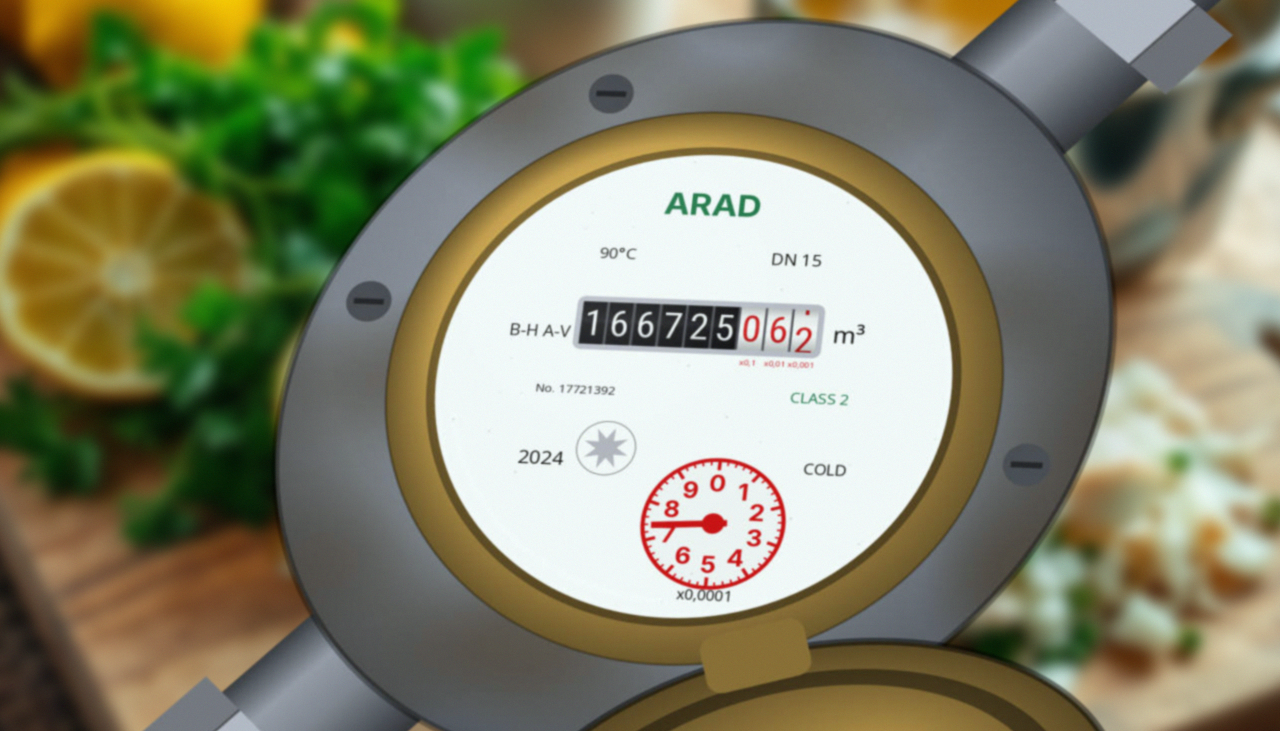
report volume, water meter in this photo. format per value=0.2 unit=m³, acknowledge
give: value=166725.0617 unit=m³
